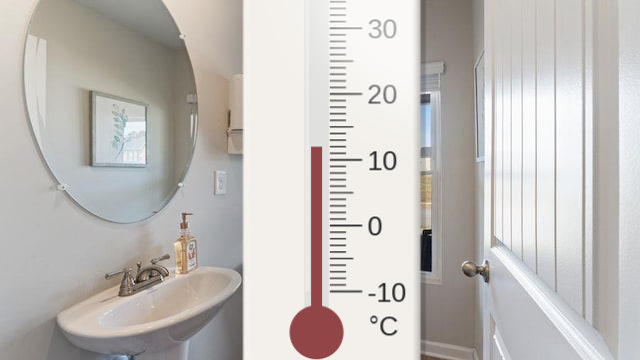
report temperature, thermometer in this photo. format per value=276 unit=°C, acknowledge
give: value=12 unit=°C
